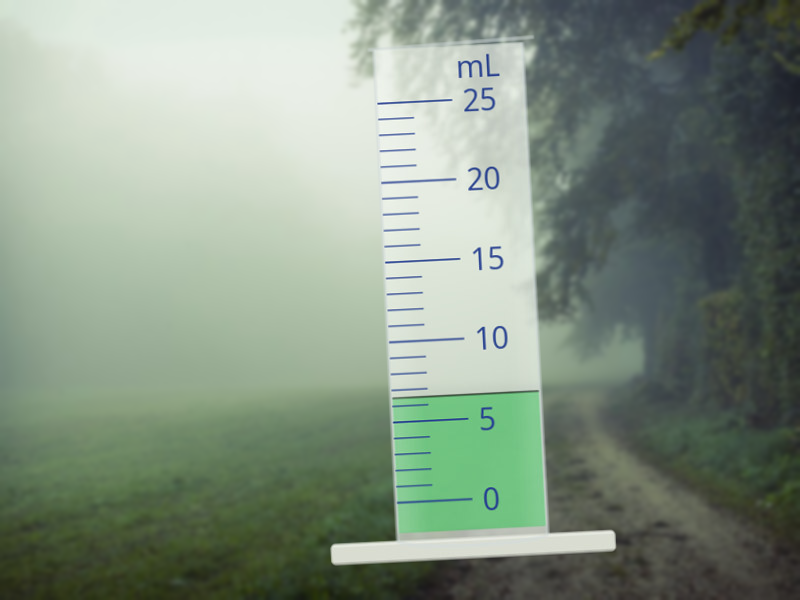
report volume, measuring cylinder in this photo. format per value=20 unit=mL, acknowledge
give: value=6.5 unit=mL
